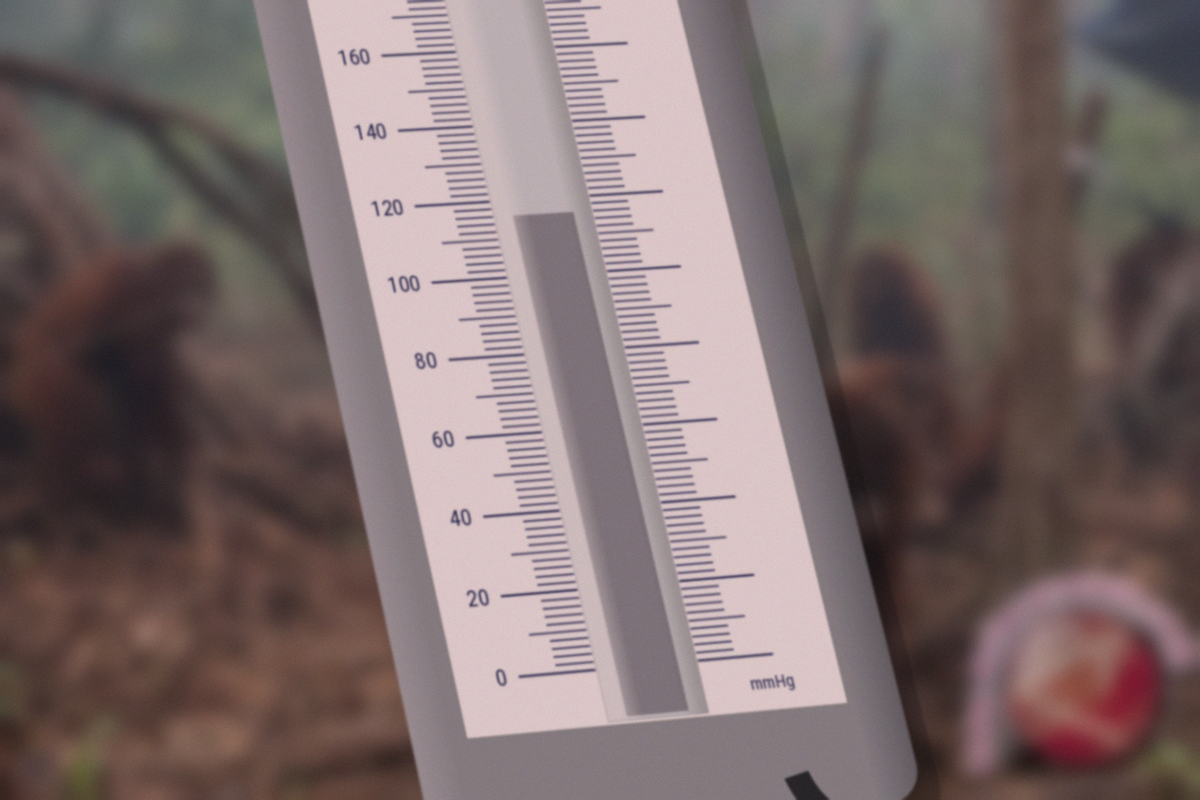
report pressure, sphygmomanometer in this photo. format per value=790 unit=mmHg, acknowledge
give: value=116 unit=mmHg
